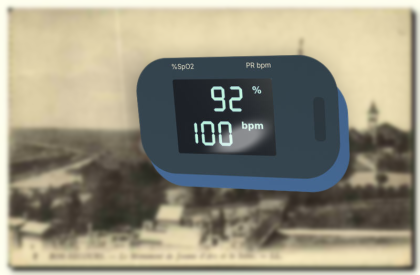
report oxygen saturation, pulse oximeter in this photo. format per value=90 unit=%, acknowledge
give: value=92 unit=%
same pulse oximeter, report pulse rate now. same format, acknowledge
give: value=100 unit=bpm
